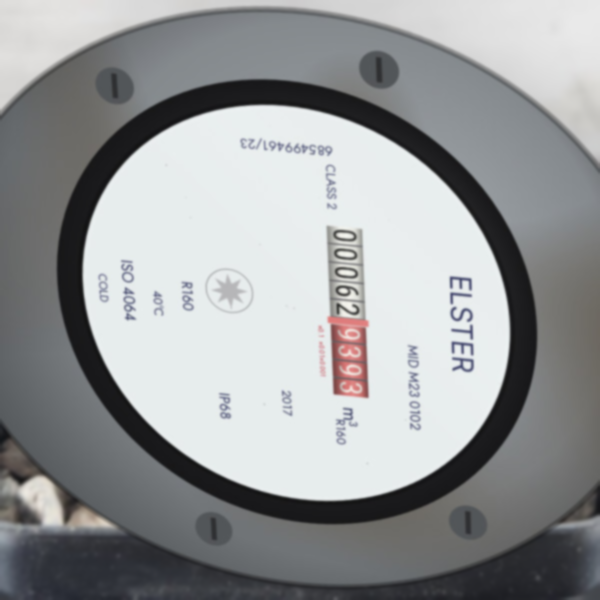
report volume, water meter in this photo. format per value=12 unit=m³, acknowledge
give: value=62.9393 unit=m³
